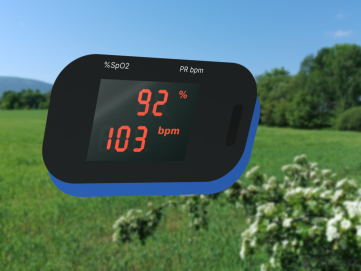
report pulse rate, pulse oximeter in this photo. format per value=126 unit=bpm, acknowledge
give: value=103 unit=bpm
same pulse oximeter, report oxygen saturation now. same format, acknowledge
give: value=92 unit=%
